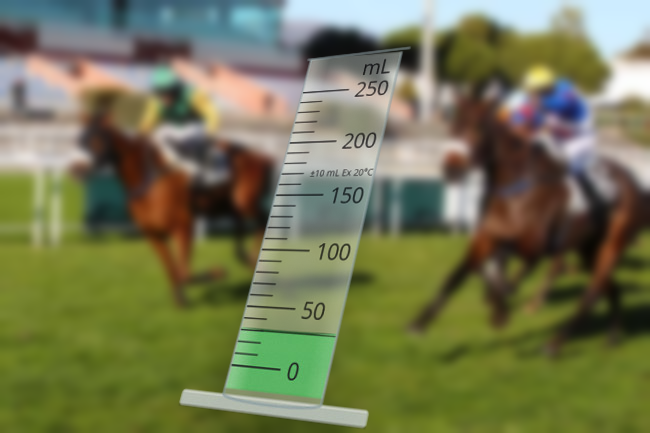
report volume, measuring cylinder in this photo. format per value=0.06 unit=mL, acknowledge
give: value=30 unit=mL
